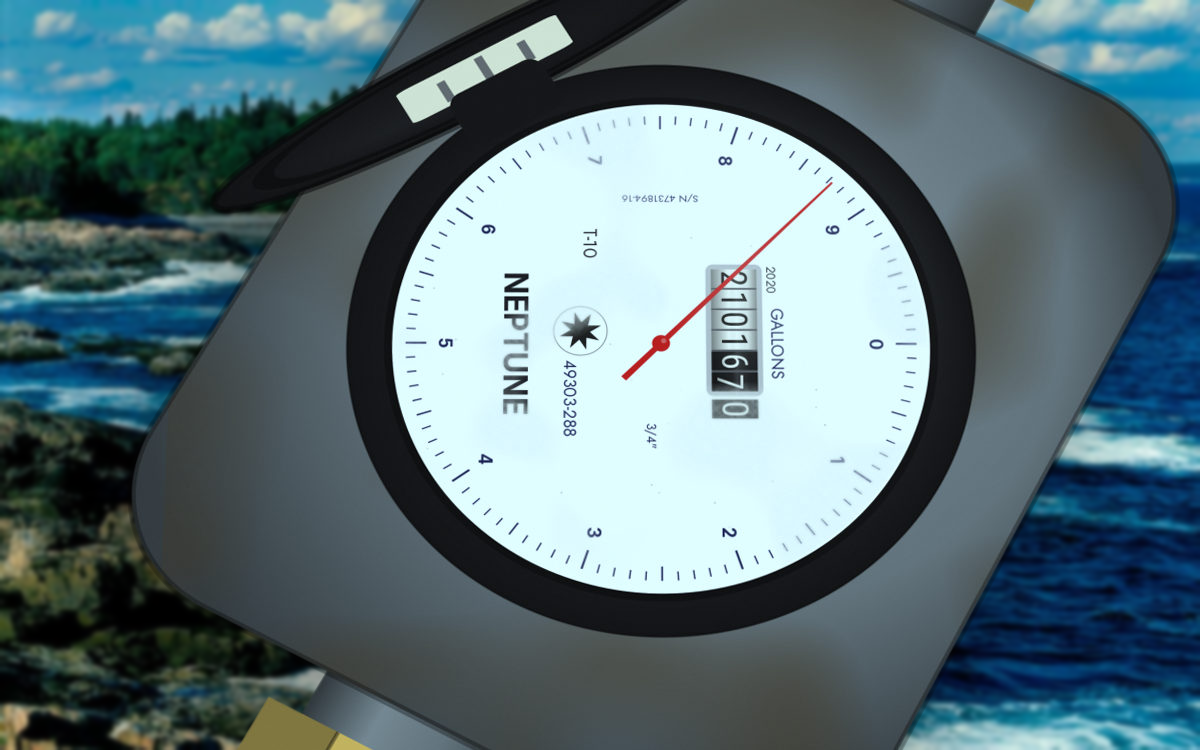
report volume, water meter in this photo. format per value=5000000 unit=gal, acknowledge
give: value=2101668.7 unit=gal
